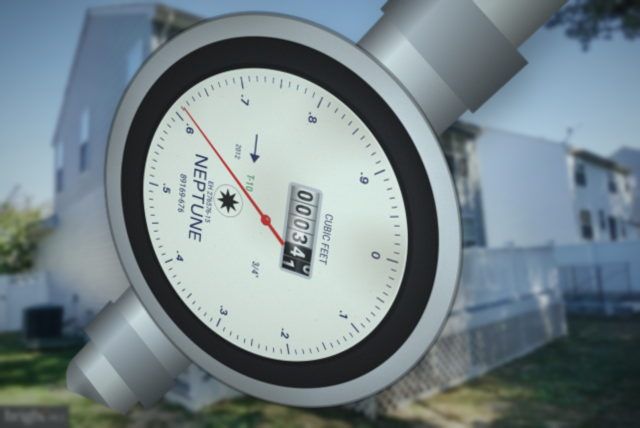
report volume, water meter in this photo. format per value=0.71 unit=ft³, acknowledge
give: value=340.61 unit=ft³
